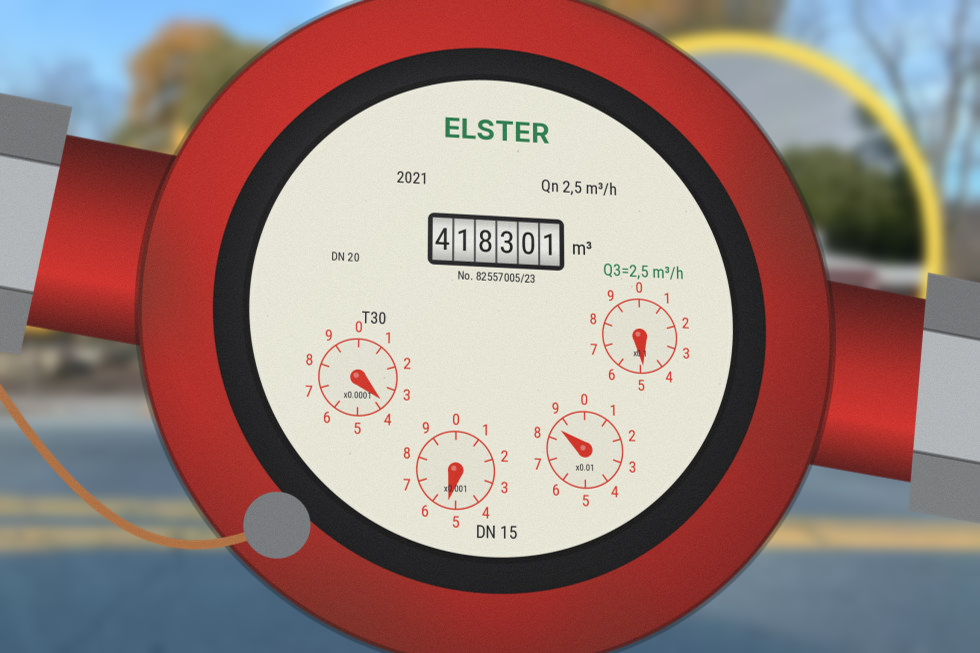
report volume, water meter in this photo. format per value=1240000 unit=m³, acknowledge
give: value=418301.4853 unit=m³
